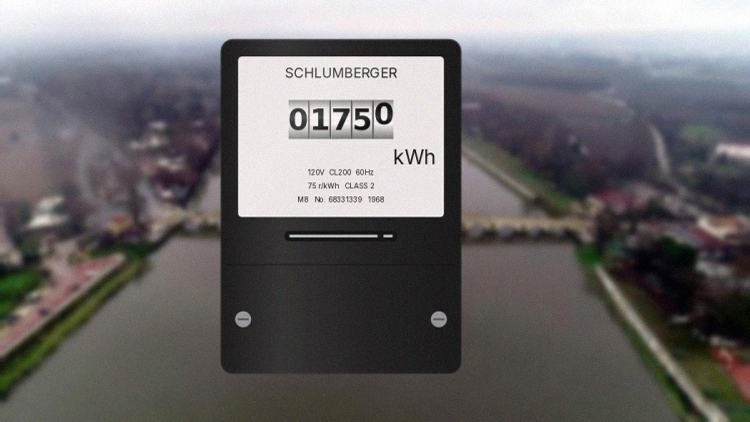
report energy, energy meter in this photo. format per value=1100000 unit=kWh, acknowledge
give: value=1750 unit=kWh
